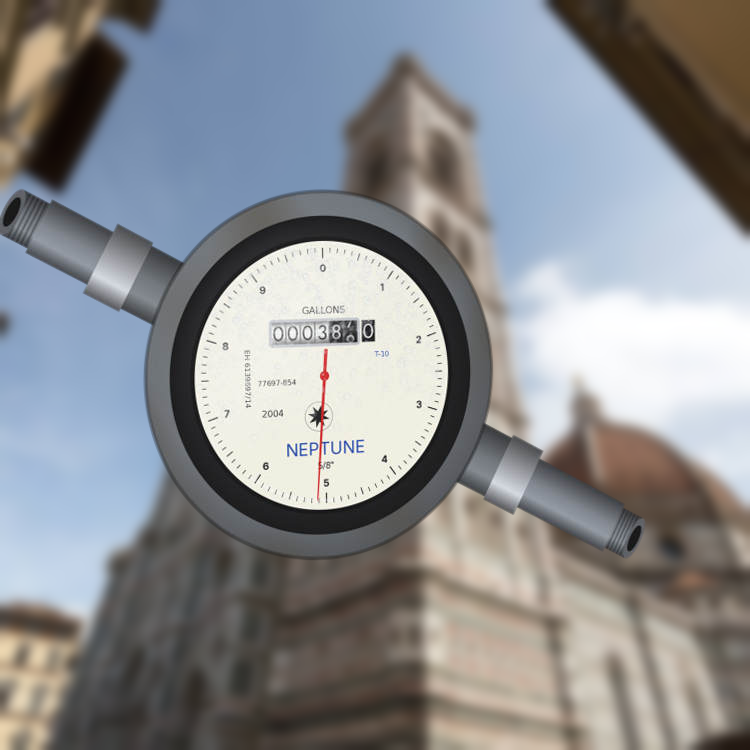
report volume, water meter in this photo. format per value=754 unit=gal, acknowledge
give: value=3875.1 unit=gal
